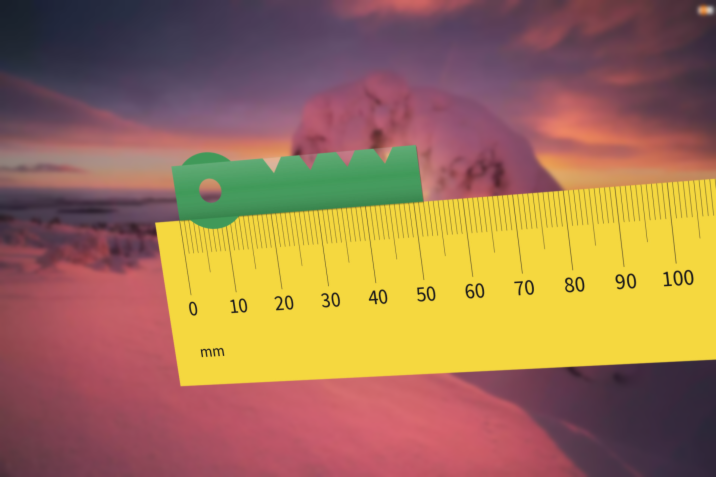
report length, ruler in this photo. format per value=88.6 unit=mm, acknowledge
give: value=52 unit=mm
